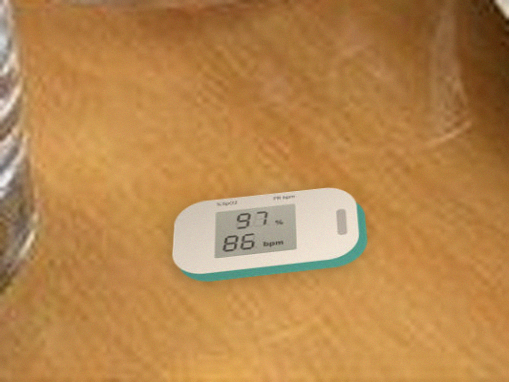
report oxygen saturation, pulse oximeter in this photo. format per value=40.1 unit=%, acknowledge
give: value=97 unit=%
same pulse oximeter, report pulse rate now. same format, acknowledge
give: value=86 unit=bpm
